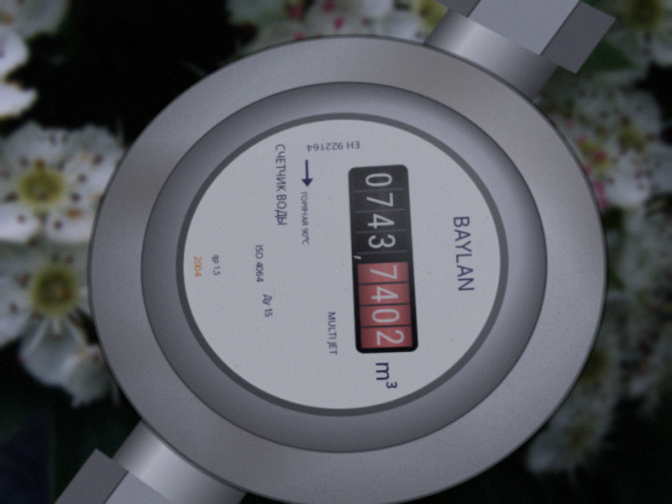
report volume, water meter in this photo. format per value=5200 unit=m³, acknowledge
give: value=743.7402 unit=m³
